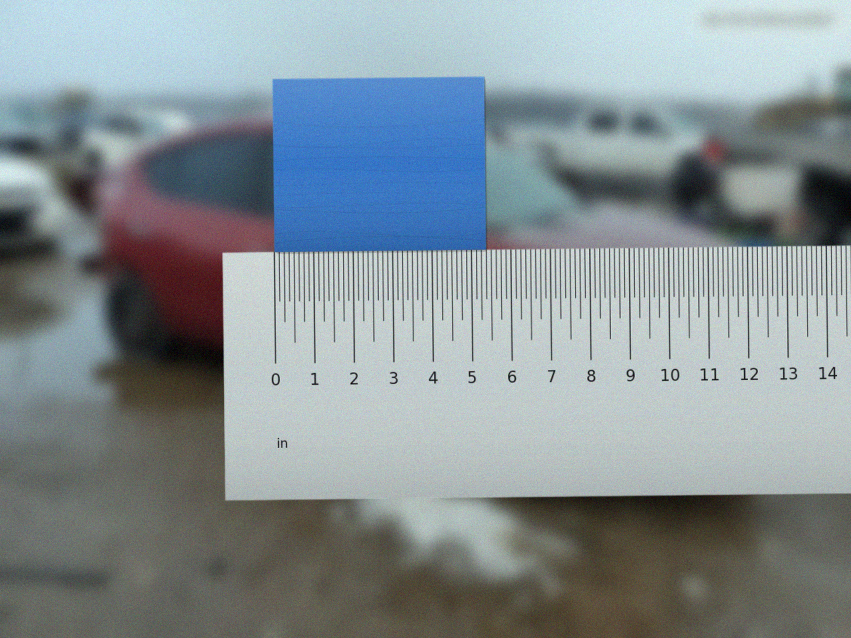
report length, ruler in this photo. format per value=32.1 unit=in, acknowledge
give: value=5.375 unit=in
